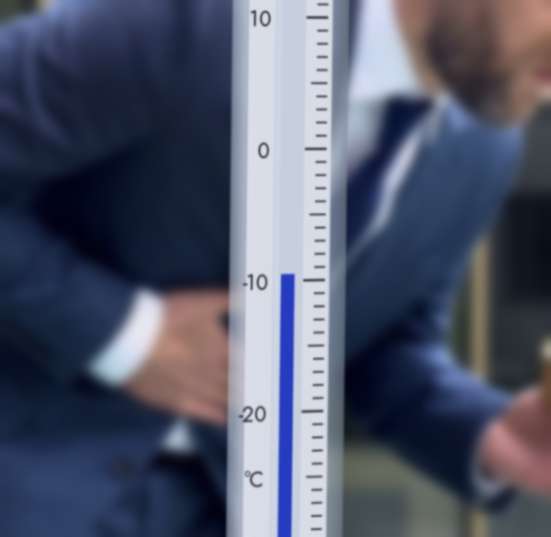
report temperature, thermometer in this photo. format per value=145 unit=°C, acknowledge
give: value=-9.5 unit=°C
